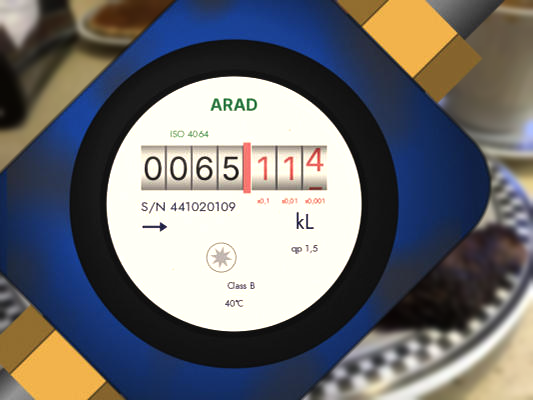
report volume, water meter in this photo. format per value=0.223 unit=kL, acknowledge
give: value=65.114 unit=kL
